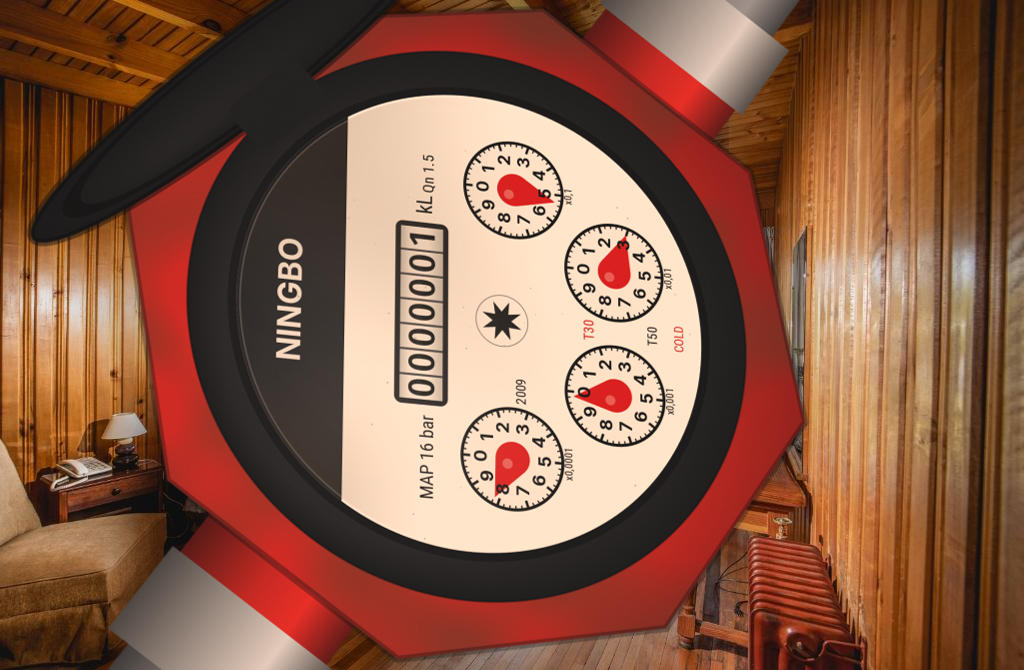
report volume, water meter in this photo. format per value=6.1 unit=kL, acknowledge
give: value=1.5298 unit=kL
